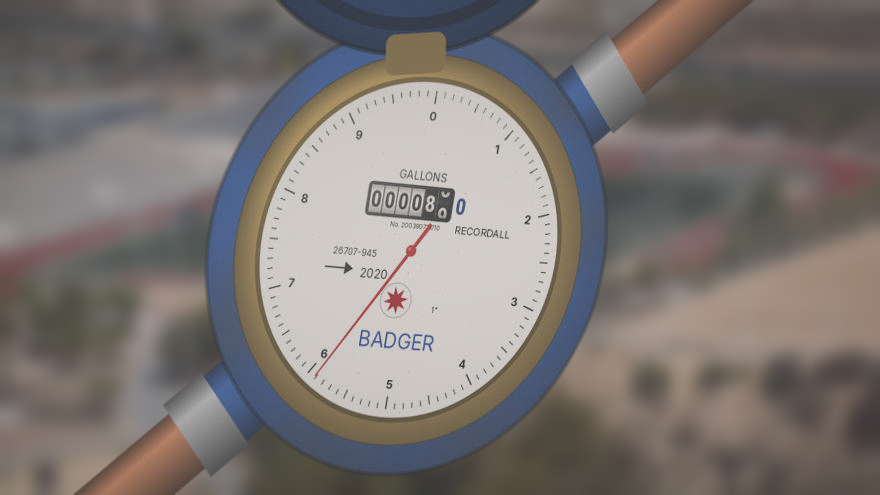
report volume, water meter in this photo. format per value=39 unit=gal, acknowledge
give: value=885.9 unit=gal
